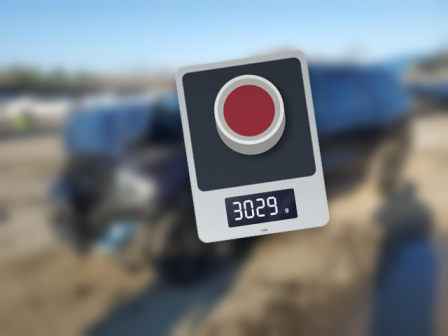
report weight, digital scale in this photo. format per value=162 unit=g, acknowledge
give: value=3029 unit=g
